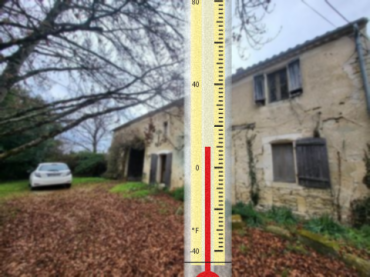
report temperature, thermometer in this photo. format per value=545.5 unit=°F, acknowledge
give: value=10 unit=°F
